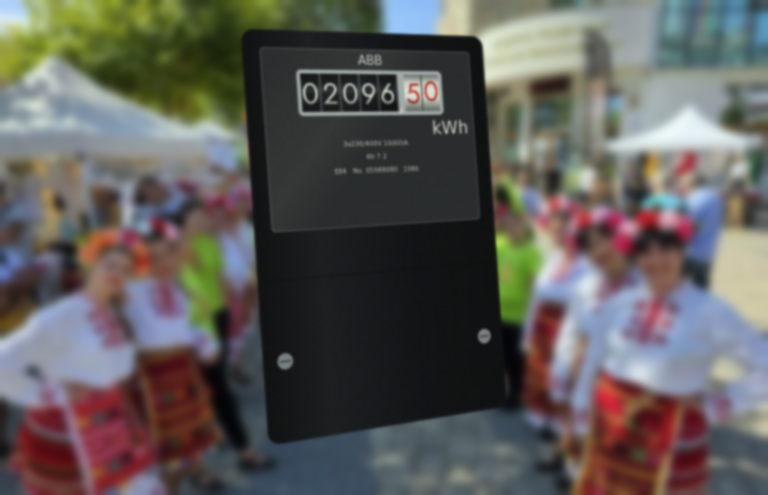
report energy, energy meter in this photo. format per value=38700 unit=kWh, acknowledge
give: value=2096.50 unit=kWh
